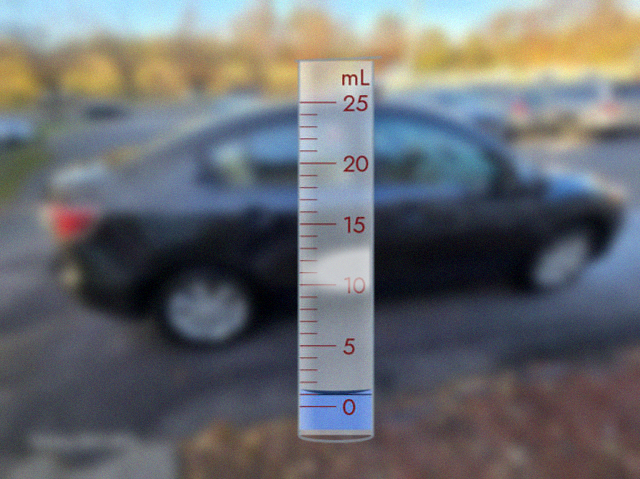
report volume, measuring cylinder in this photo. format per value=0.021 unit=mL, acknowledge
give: value=1 unit=mL
